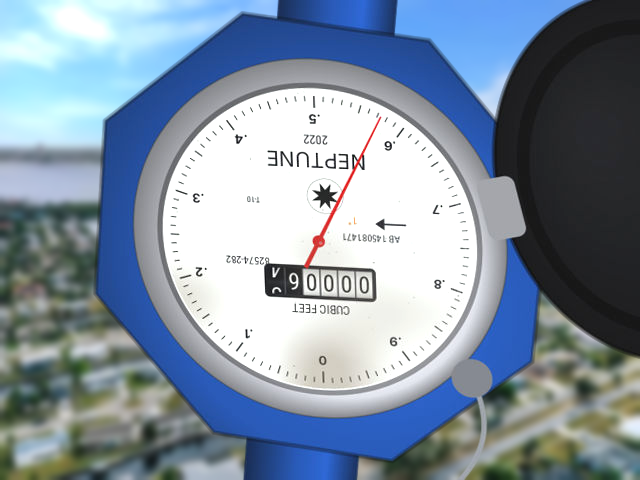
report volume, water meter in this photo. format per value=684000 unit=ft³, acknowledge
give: value=63.57 unit=ft³
